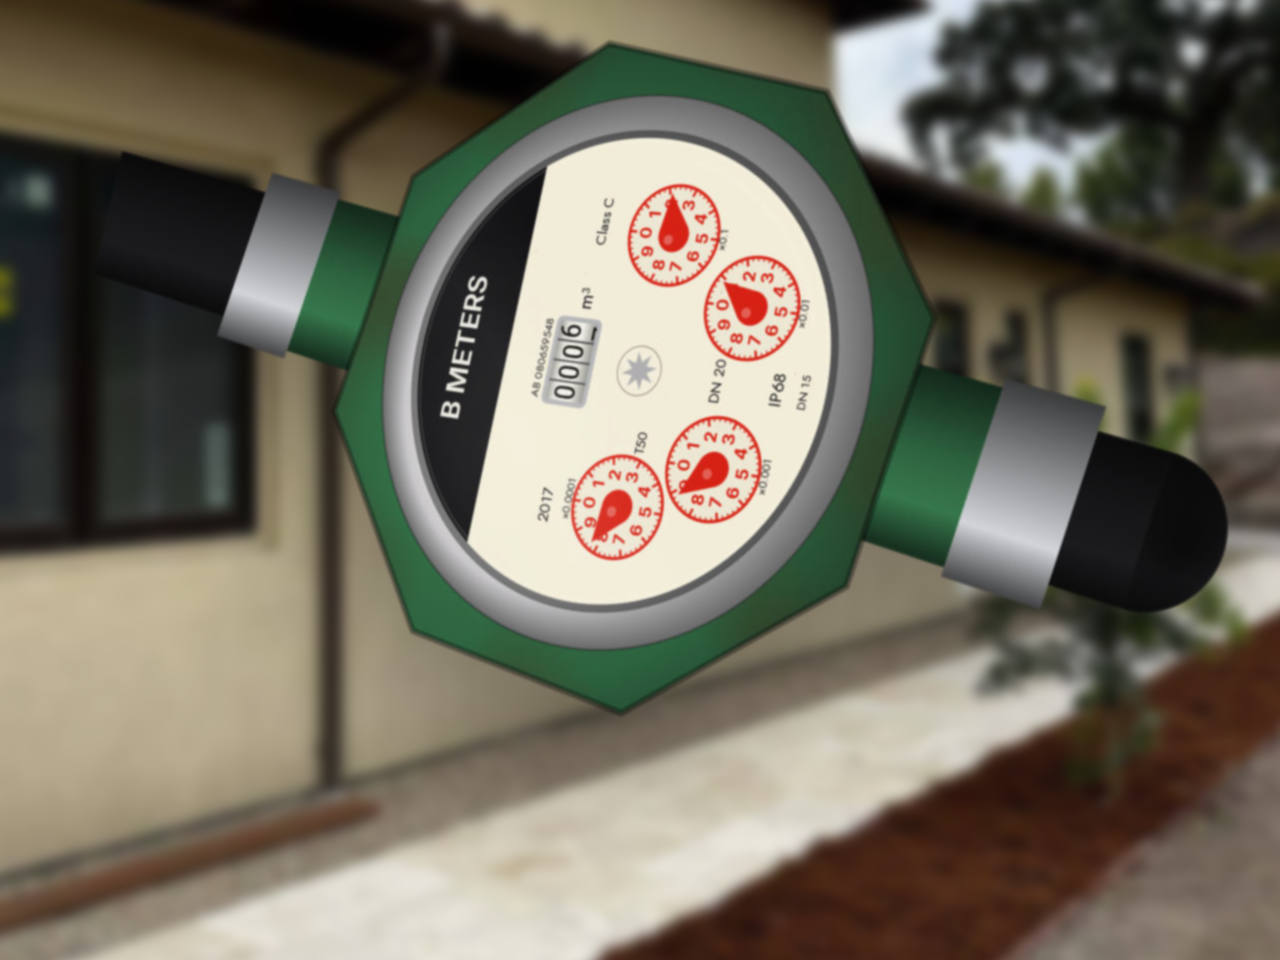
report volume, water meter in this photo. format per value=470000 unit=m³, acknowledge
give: value=6.2088 unit=m³
